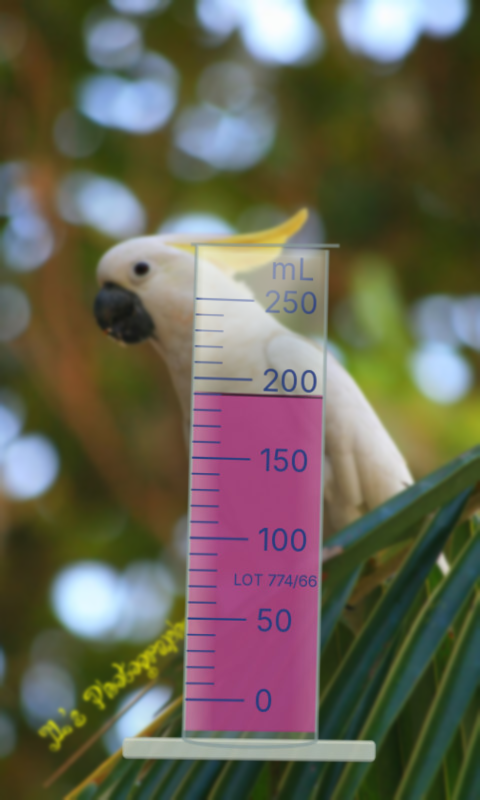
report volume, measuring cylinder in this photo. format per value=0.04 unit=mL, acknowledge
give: value=190 unit=mL
